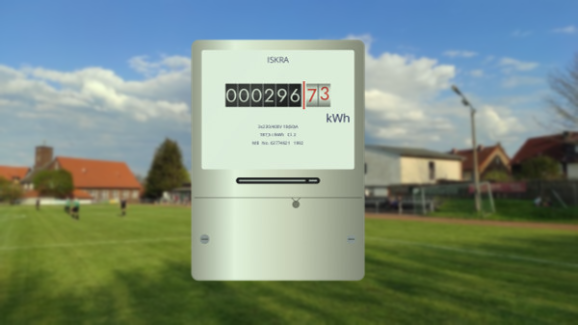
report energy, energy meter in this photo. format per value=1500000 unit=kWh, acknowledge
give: value=296.73 unit=kWh
